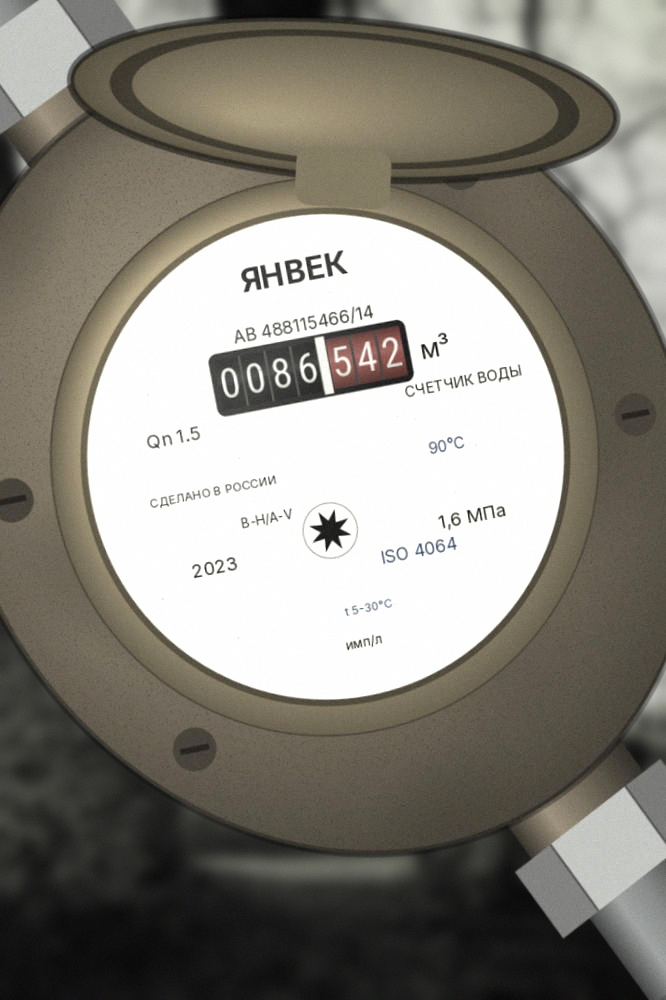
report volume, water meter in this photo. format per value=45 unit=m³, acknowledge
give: value=86.542 unit=m³
